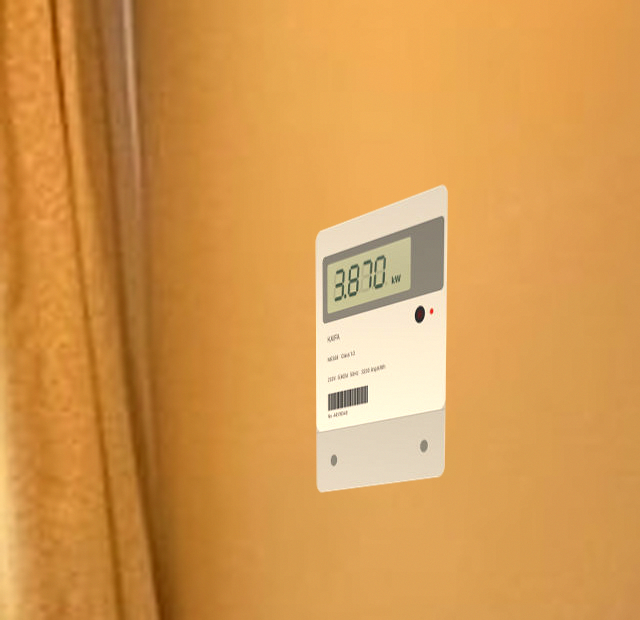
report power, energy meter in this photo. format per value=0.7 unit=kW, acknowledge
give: value=3.870 unit=kW
